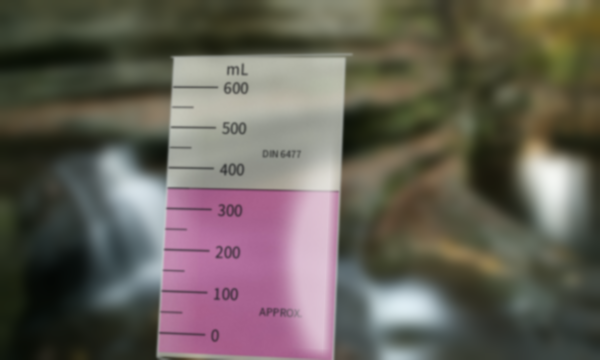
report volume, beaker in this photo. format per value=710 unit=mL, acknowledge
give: value=350 unit=mL
